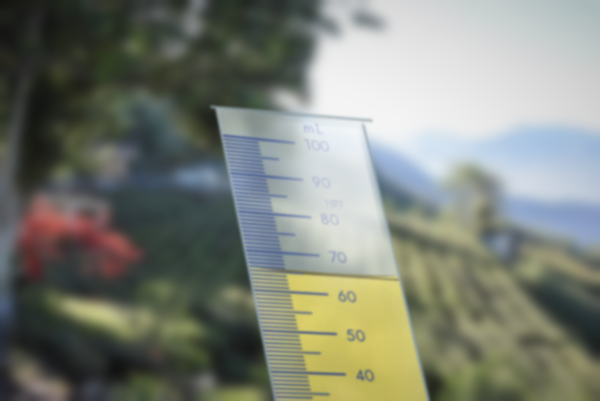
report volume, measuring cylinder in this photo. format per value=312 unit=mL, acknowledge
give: value=65 unit=mL
